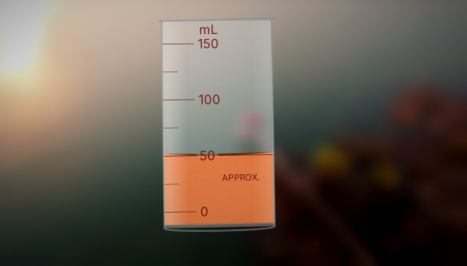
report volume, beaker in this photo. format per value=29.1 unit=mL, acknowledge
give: value=50 unit=mL
